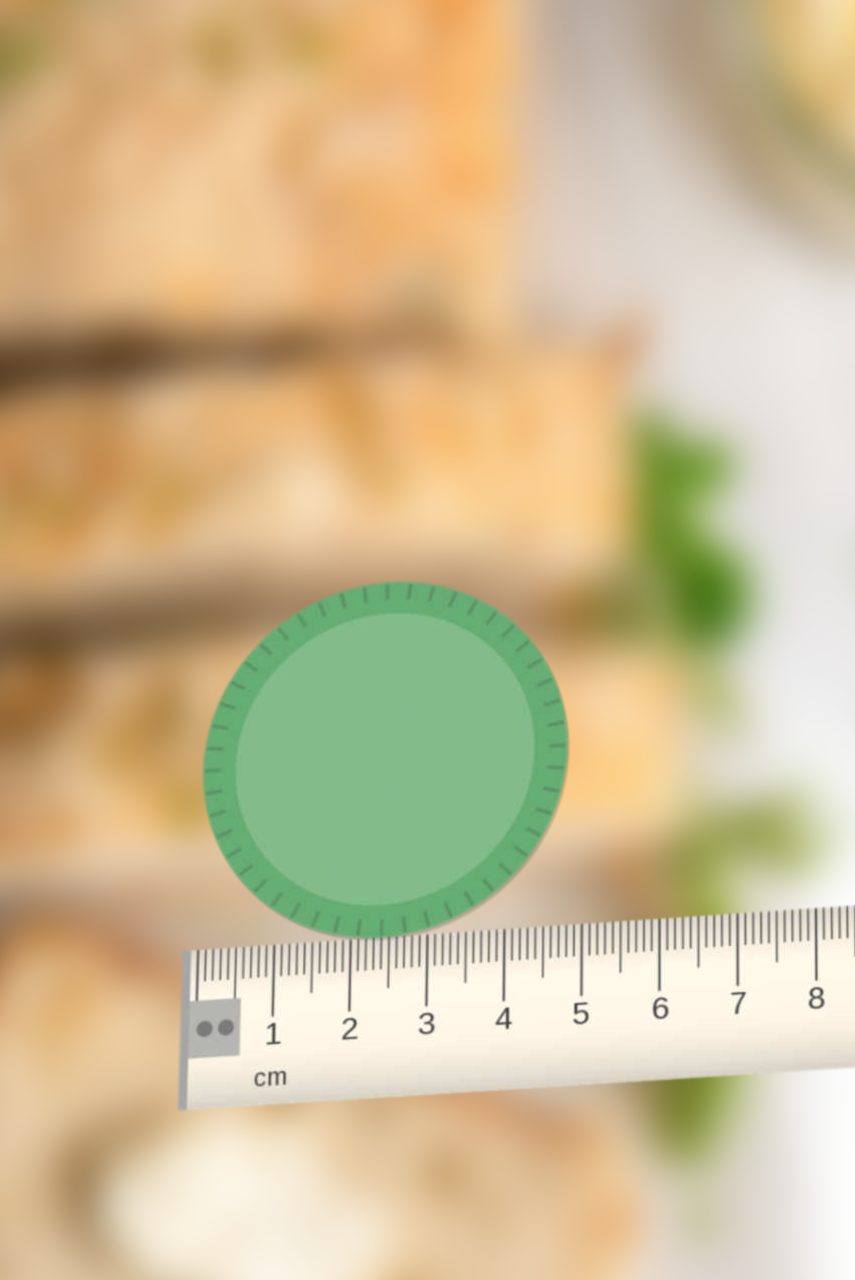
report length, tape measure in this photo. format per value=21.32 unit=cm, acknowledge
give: value=4.8 unit=cm
